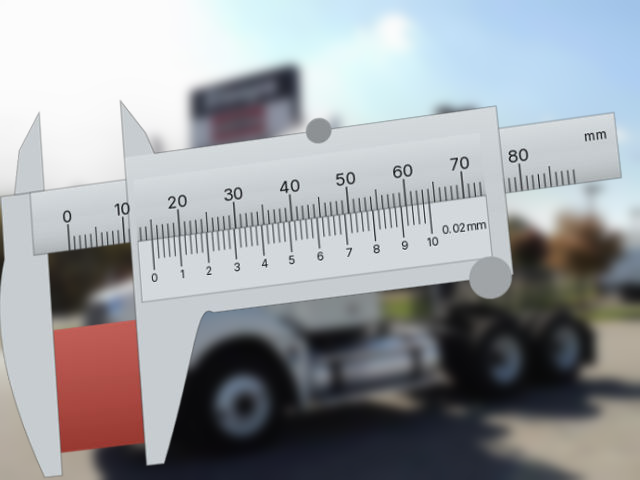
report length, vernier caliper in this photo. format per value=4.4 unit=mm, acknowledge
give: value=15.0 unit=mm
